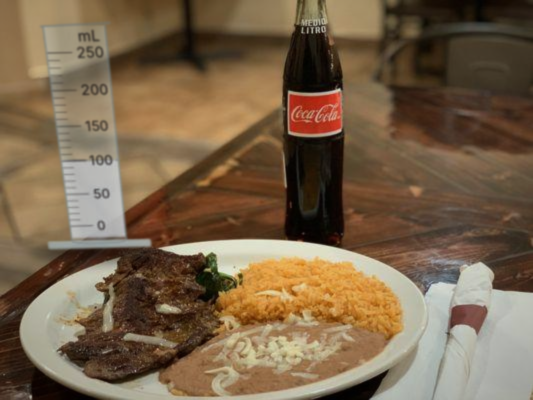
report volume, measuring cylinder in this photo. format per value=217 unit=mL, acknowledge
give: value=100 unit=mL
